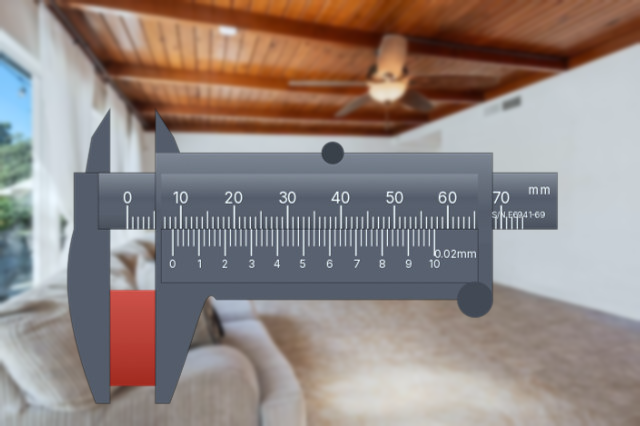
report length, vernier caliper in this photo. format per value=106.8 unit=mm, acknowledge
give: value=8.5 unit=mm
